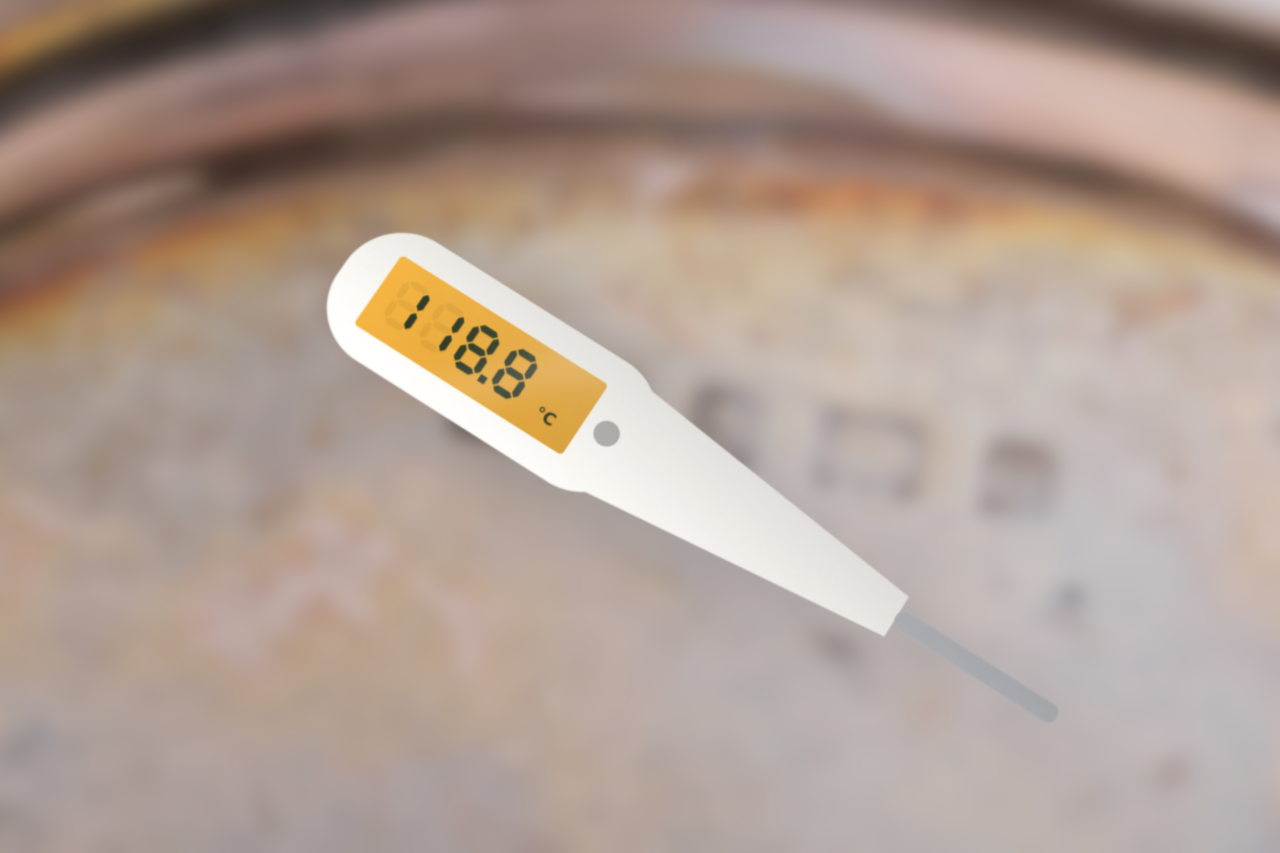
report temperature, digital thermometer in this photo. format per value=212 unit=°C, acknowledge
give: value=118.8 unit=°C
